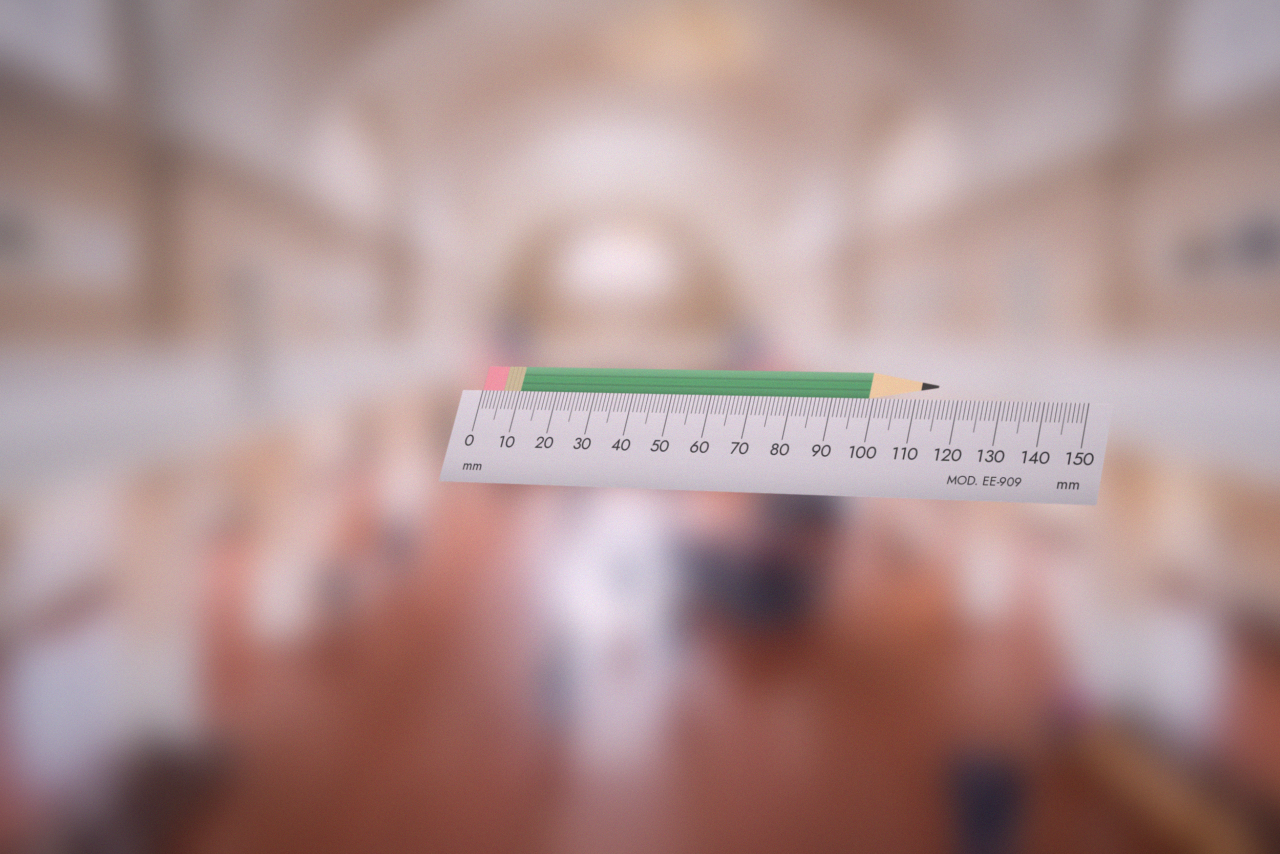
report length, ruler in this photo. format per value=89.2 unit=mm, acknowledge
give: value=115 unit=mm
